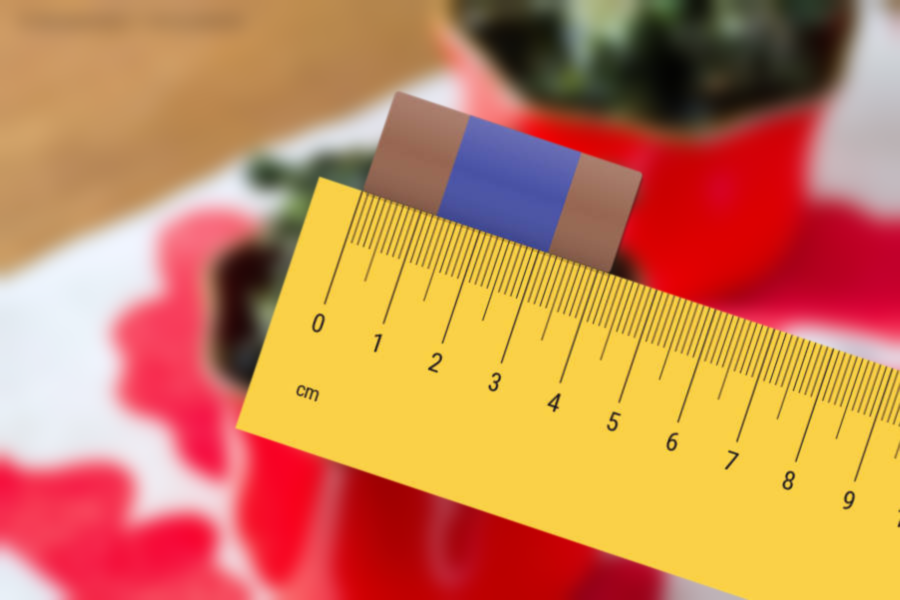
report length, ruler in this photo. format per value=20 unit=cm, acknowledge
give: value=4.2 unit=cm
